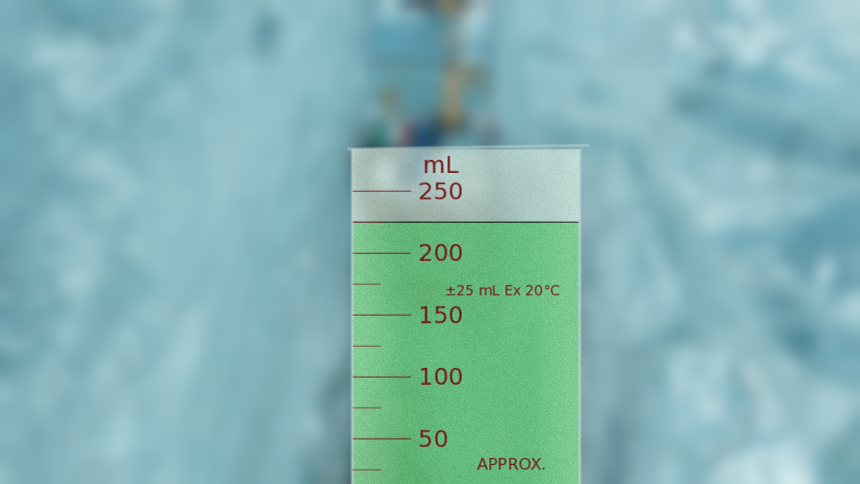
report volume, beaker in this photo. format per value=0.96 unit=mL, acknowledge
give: value=225 unit=mL
